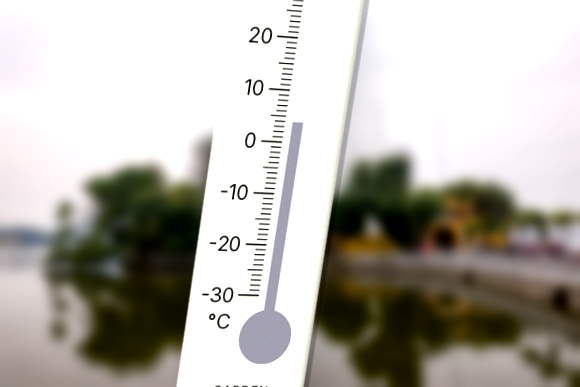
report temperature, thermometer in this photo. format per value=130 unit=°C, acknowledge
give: value=4 unit=°C
